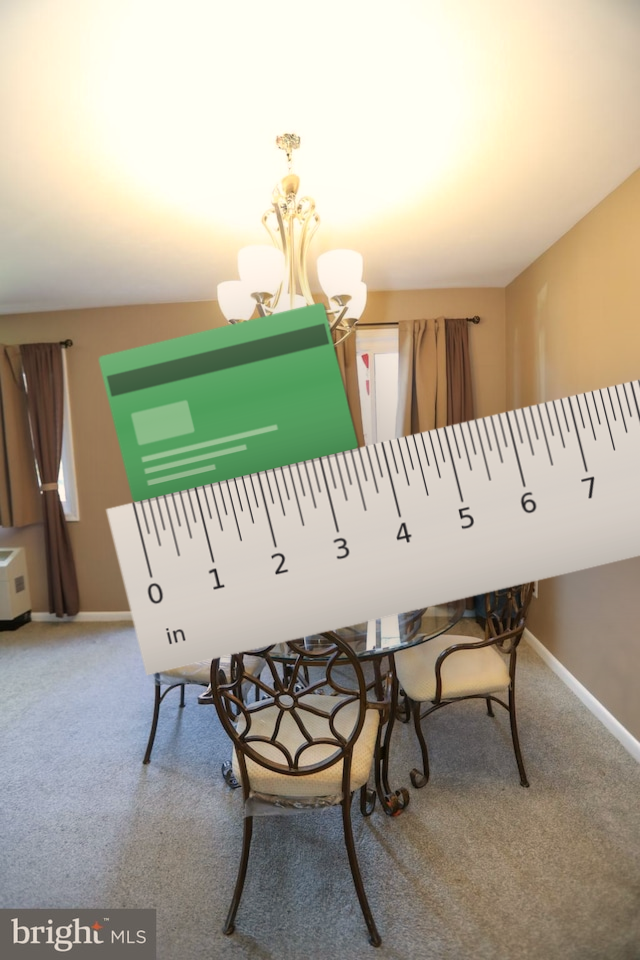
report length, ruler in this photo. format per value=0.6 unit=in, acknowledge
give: value=3.625 unit=in
